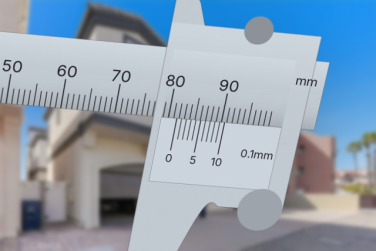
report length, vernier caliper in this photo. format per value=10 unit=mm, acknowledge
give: value=81.6 unit=mm
